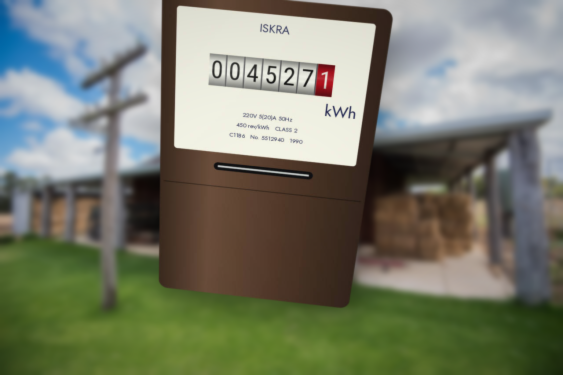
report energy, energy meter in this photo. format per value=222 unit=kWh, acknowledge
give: value=4527.1 unit=kWh
